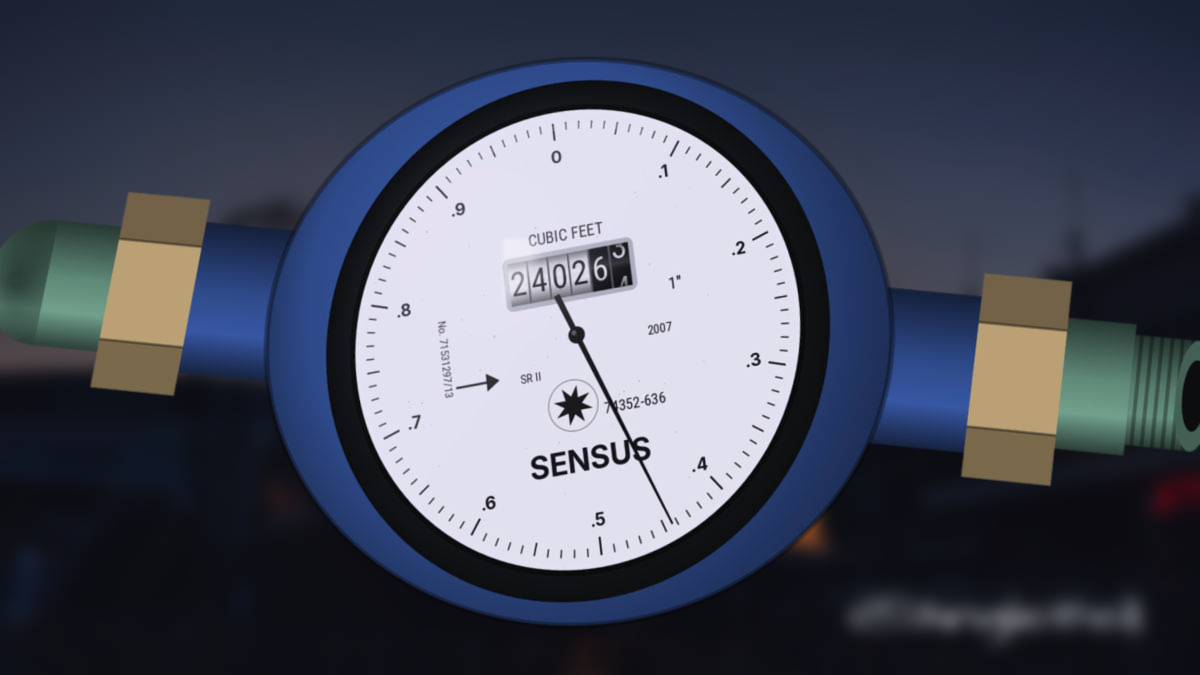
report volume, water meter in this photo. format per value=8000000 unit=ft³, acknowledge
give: value=240263.44 unit=ft³
